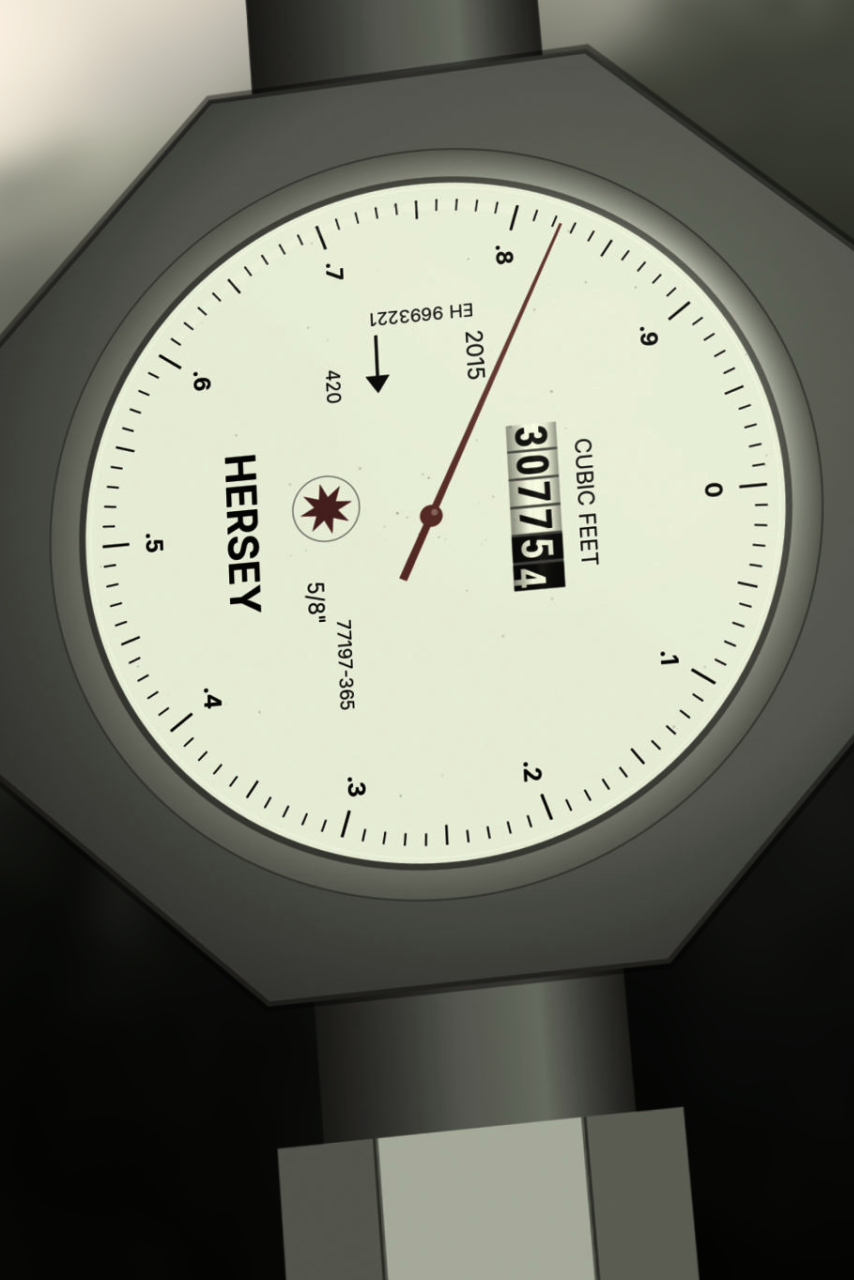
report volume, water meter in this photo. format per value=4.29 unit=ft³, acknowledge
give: value=307753.82 unit=ft³
